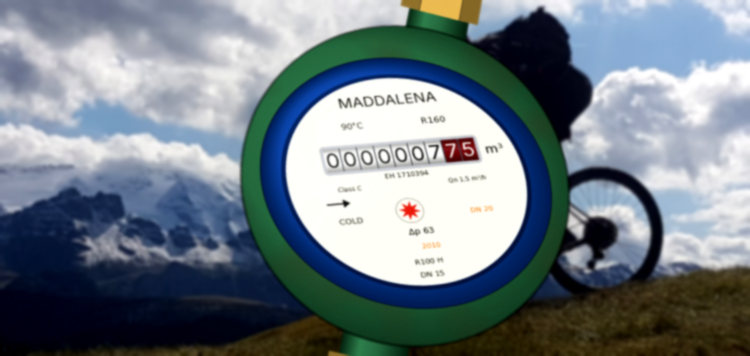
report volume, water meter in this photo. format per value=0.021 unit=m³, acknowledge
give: value=7.75 unit=m³
